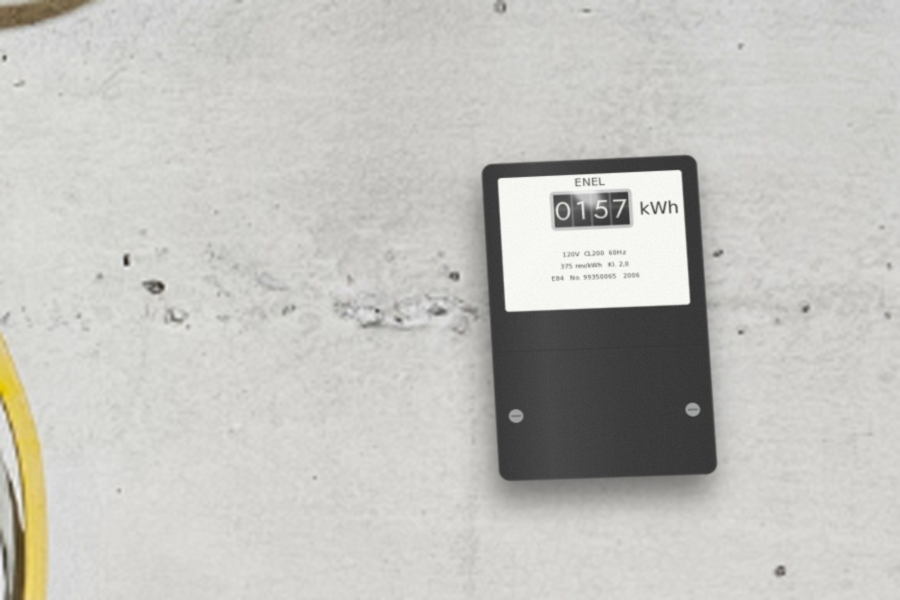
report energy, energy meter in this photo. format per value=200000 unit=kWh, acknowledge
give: value=157 unit=kWh
